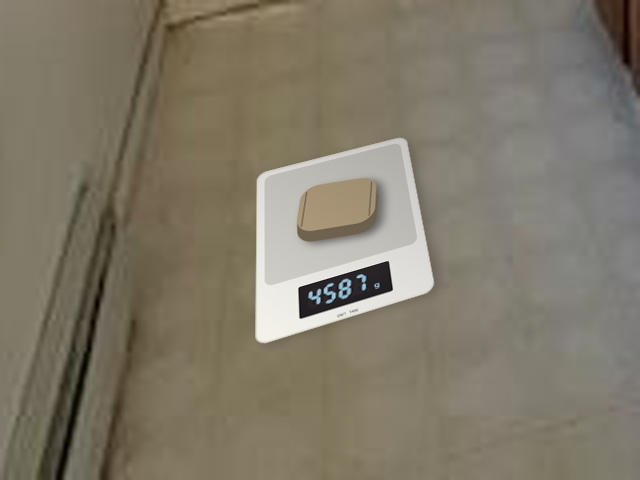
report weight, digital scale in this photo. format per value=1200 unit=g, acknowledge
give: value=4587 unit=g
